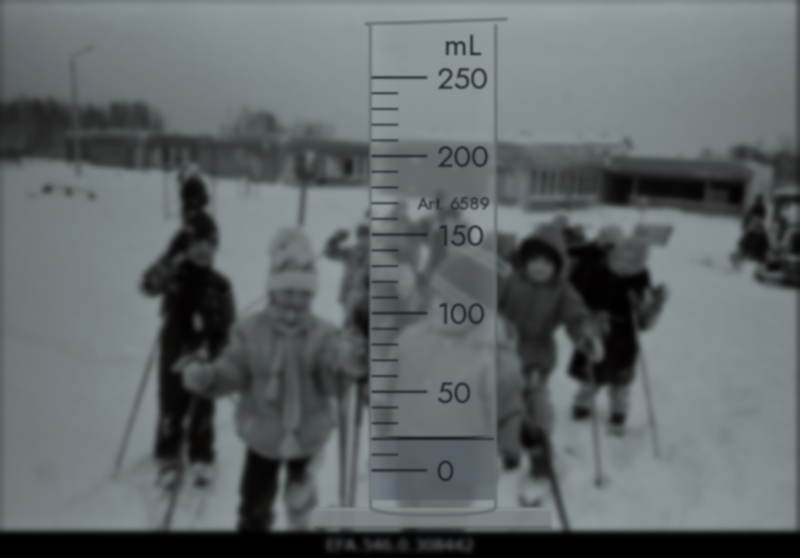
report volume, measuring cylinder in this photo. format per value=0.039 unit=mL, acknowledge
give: value=20 unit=mL
